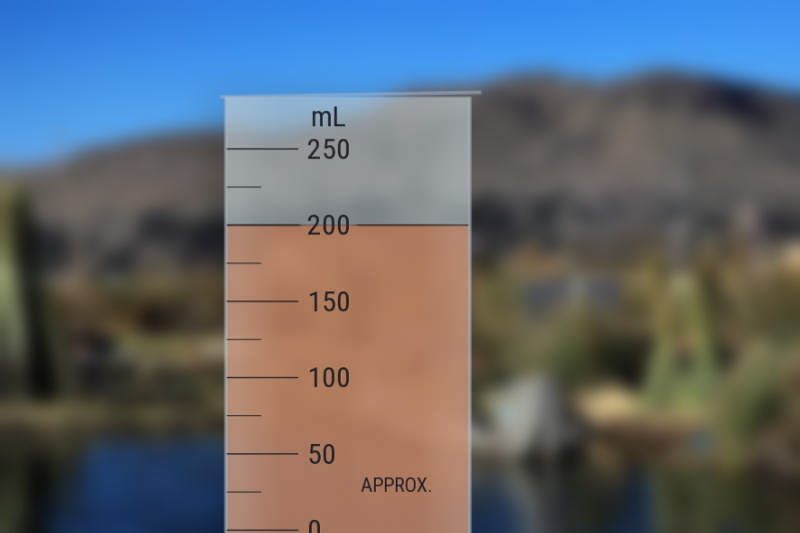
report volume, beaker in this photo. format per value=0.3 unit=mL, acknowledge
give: value=200 unit=mL
